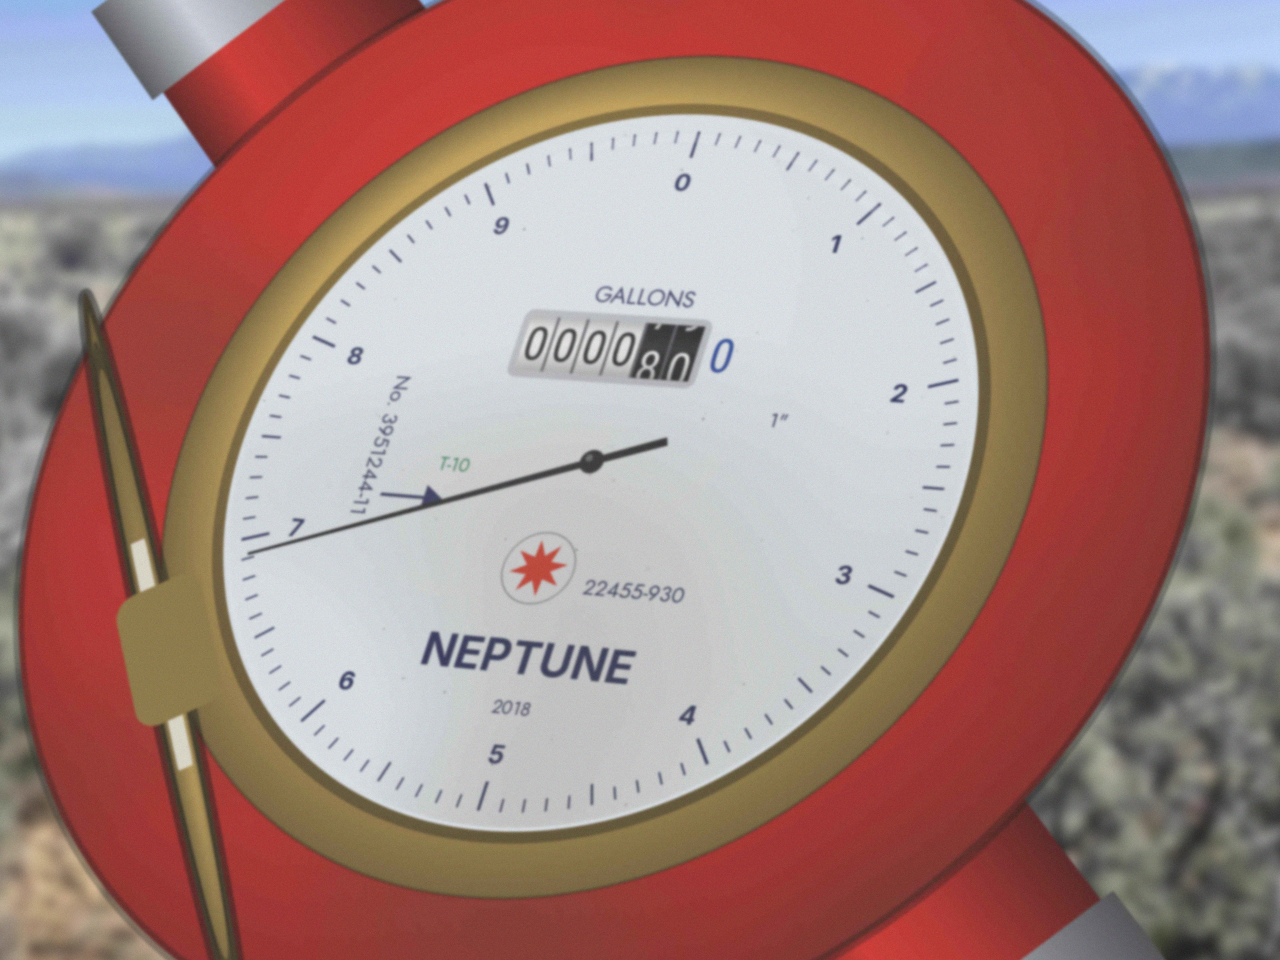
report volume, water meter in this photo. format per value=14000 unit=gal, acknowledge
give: value=796.9 unit=gal
